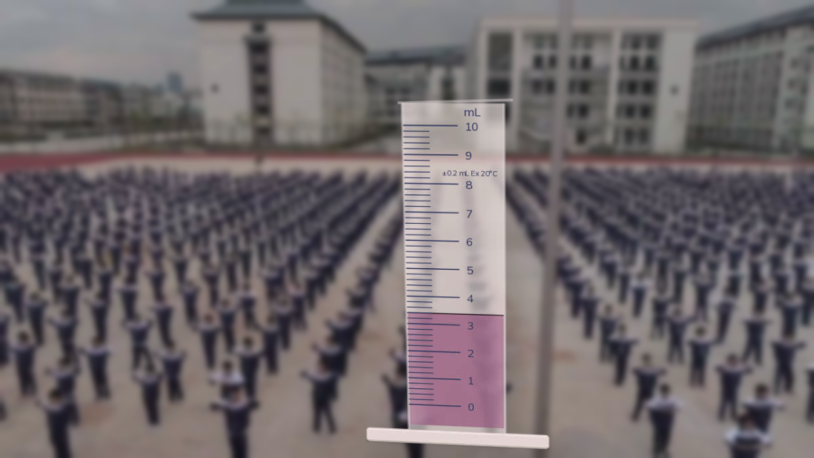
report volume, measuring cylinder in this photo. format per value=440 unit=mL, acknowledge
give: value=3.4 unit=mL
